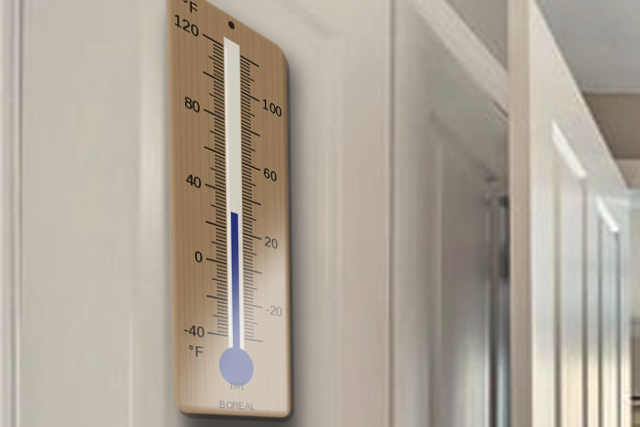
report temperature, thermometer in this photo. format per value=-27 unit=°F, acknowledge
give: value=30 unit=°F
